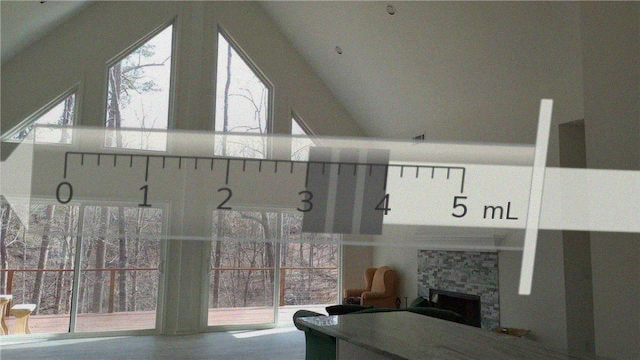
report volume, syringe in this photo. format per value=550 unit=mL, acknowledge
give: value=3 unit=mL
